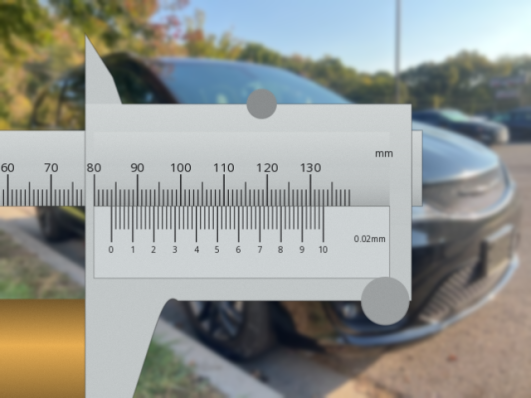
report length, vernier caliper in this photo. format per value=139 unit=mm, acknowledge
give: value=84.0 unit=mm
